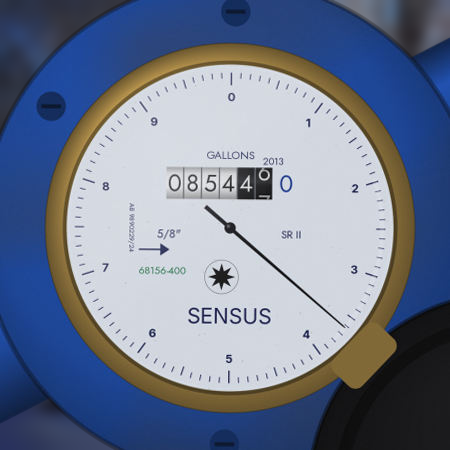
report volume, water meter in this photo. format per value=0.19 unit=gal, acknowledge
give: value=854463.6 unit=gal
